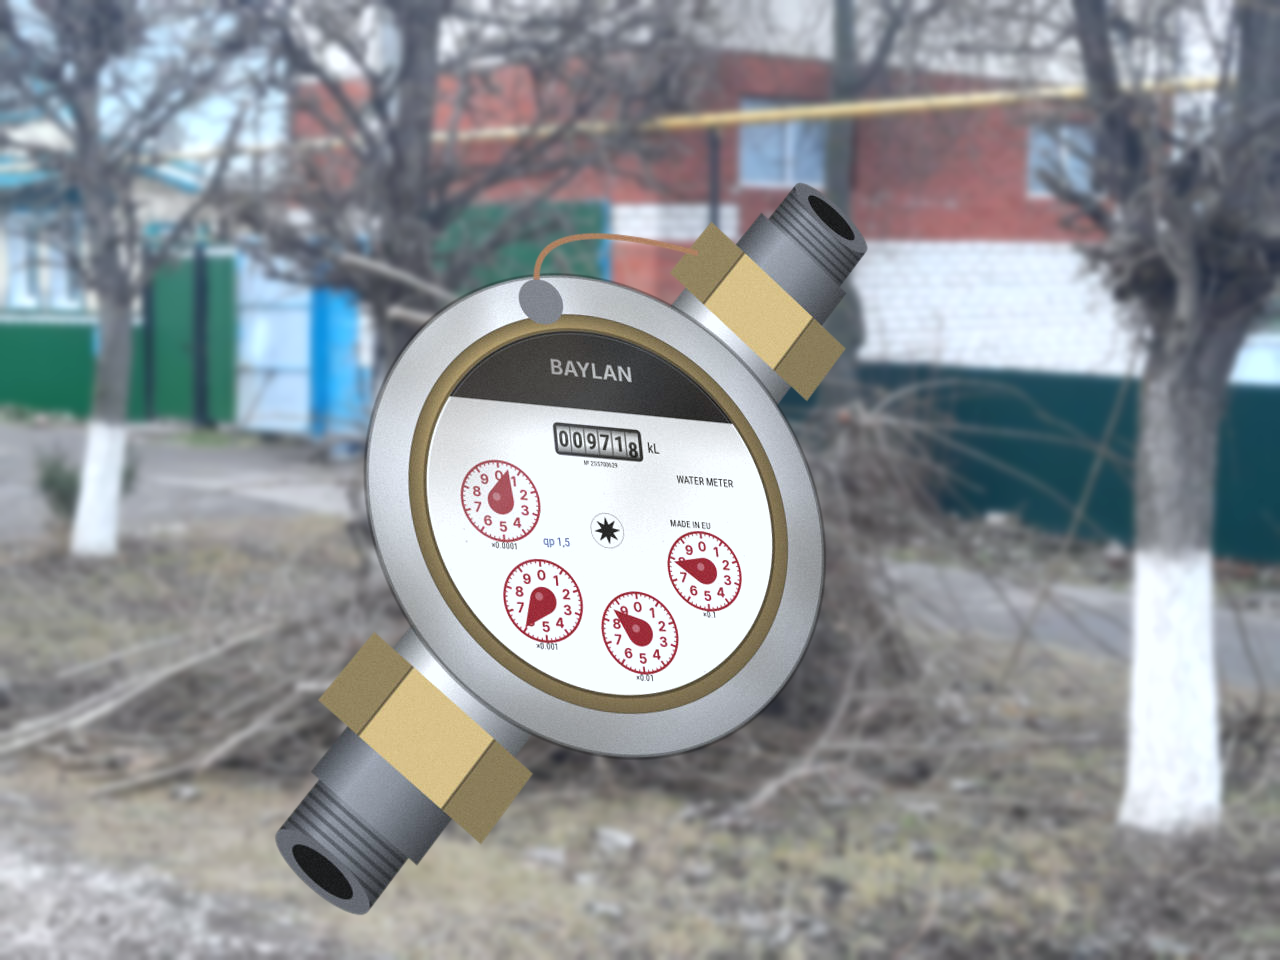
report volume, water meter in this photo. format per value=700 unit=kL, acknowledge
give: value=9717.7860 unit=kL
